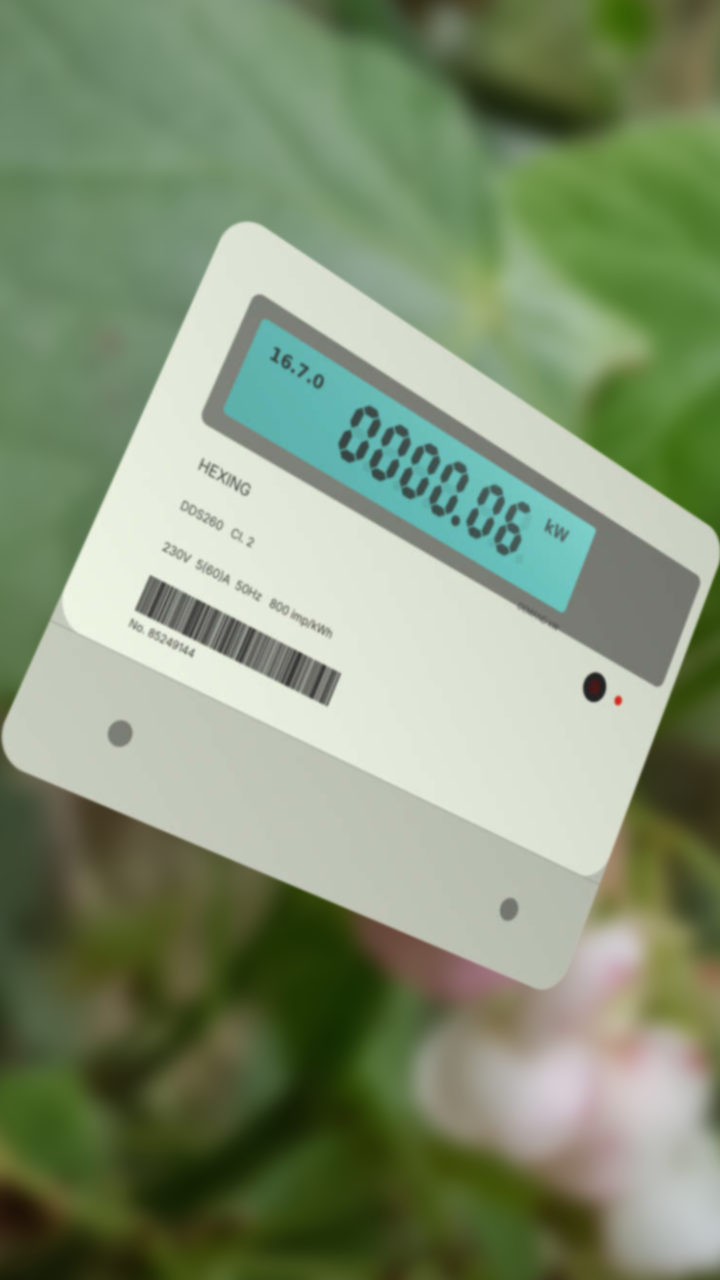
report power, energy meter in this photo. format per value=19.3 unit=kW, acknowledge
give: value=0.06 unit=kW
